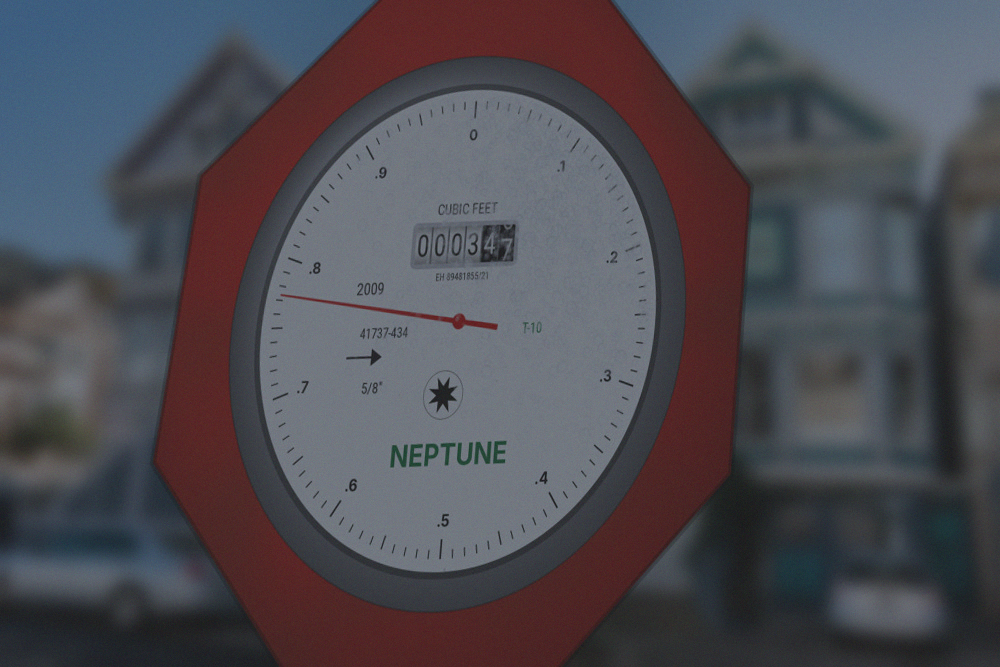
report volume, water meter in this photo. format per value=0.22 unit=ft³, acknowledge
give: value=346.77 unit=ft³
